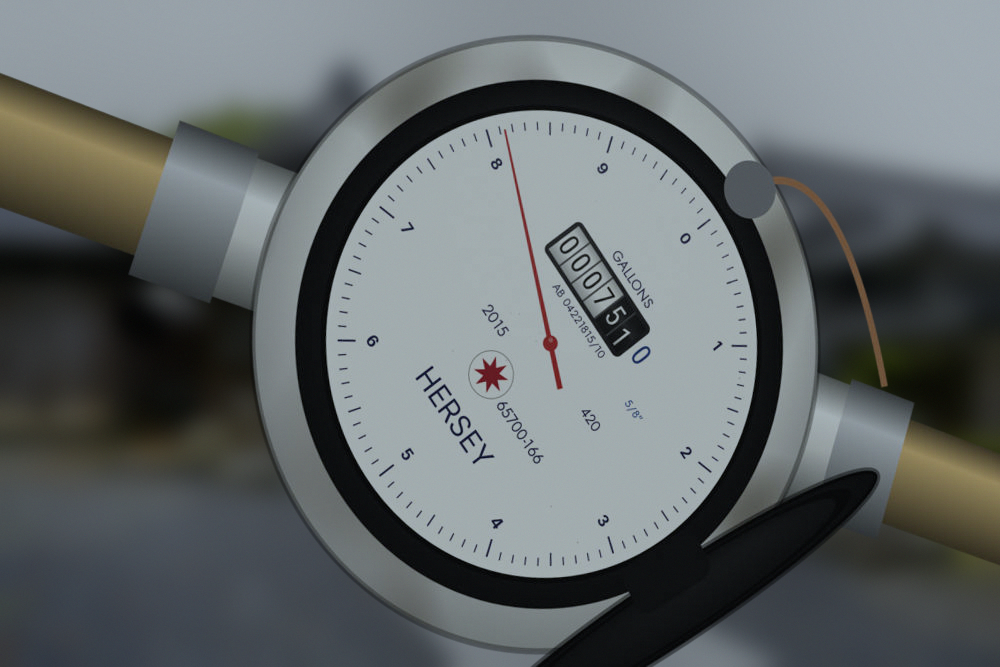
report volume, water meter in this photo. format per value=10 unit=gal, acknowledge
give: value=7508.1 unit=gal
